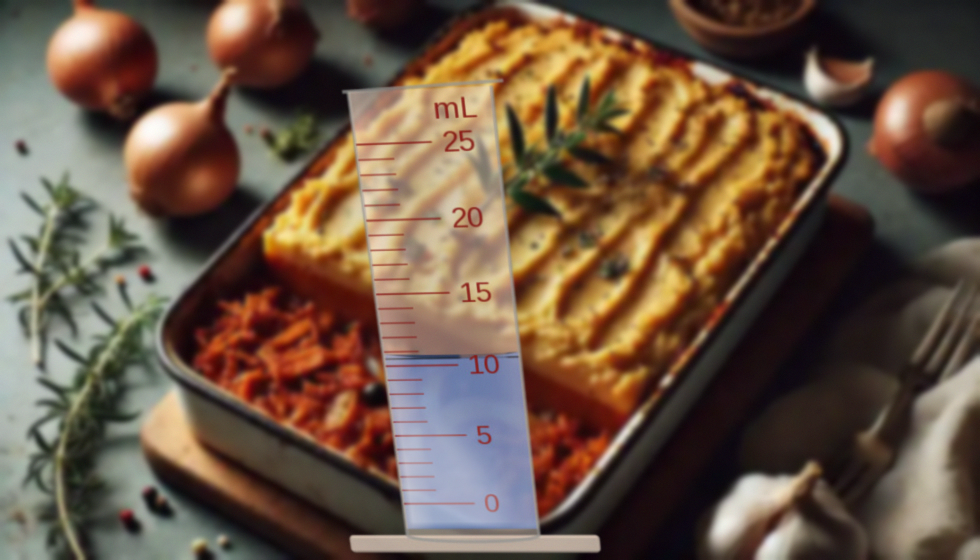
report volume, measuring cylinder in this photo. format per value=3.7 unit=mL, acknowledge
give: value=10.5 unit=mL
